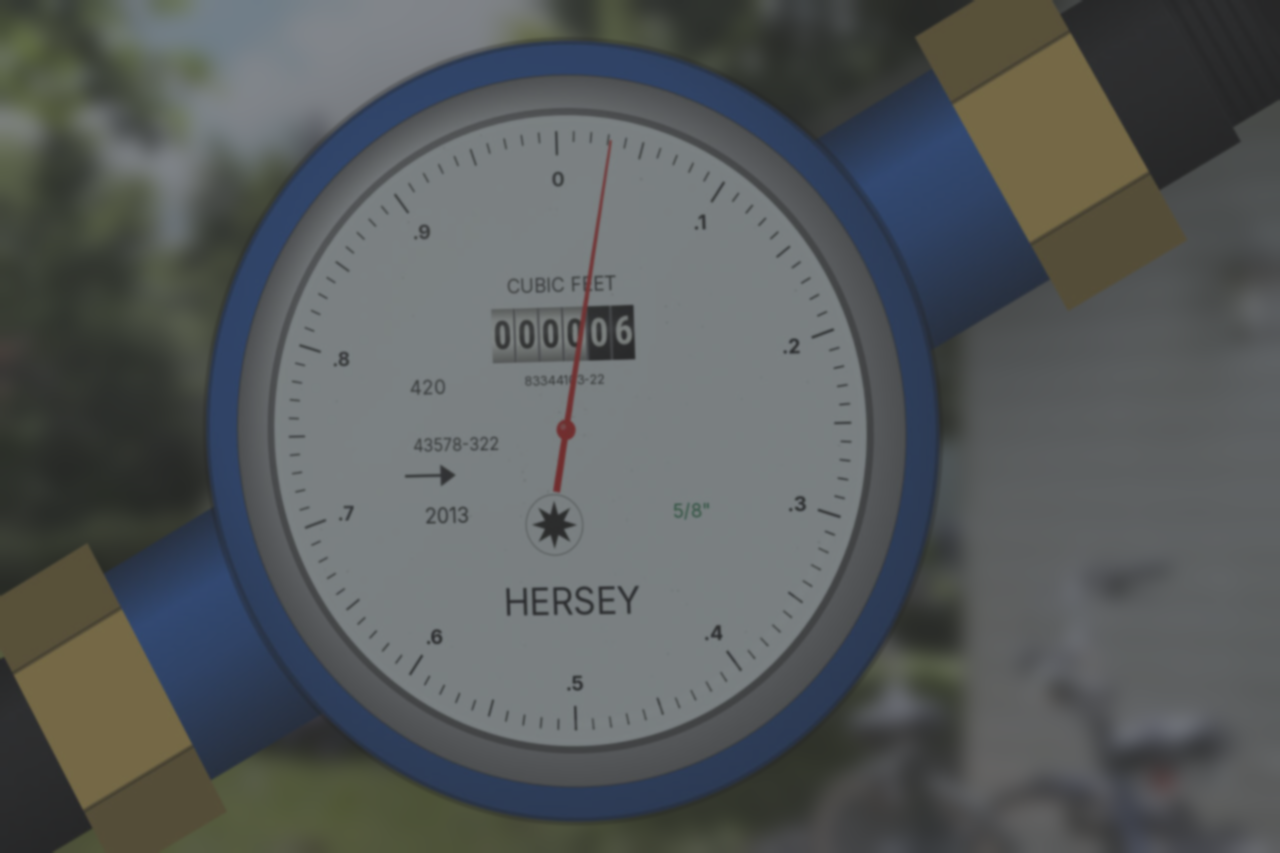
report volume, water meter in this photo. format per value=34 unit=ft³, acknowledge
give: value=6.03 unit=ft³
